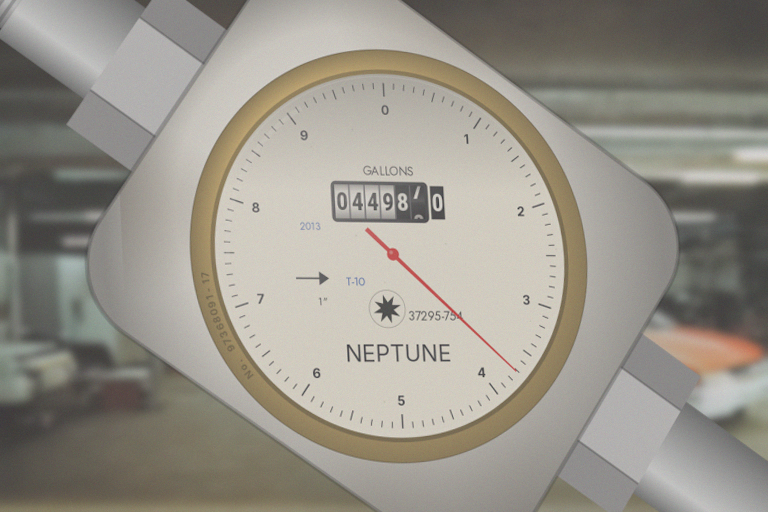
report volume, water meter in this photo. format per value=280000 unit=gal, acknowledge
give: value=449873.7 unit=gal
